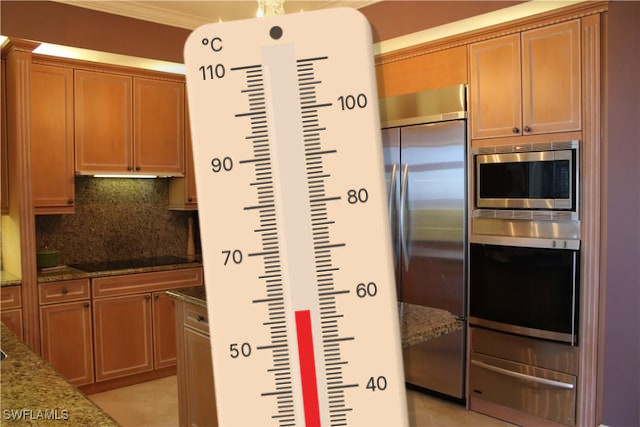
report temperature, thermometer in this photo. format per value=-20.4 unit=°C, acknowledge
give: value=57 unit=°C
